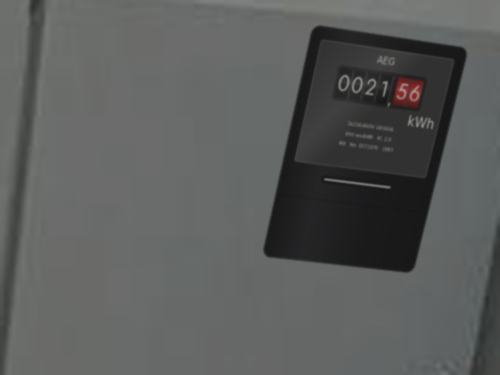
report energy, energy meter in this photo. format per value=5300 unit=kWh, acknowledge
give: value=21.56 unit=kWh
